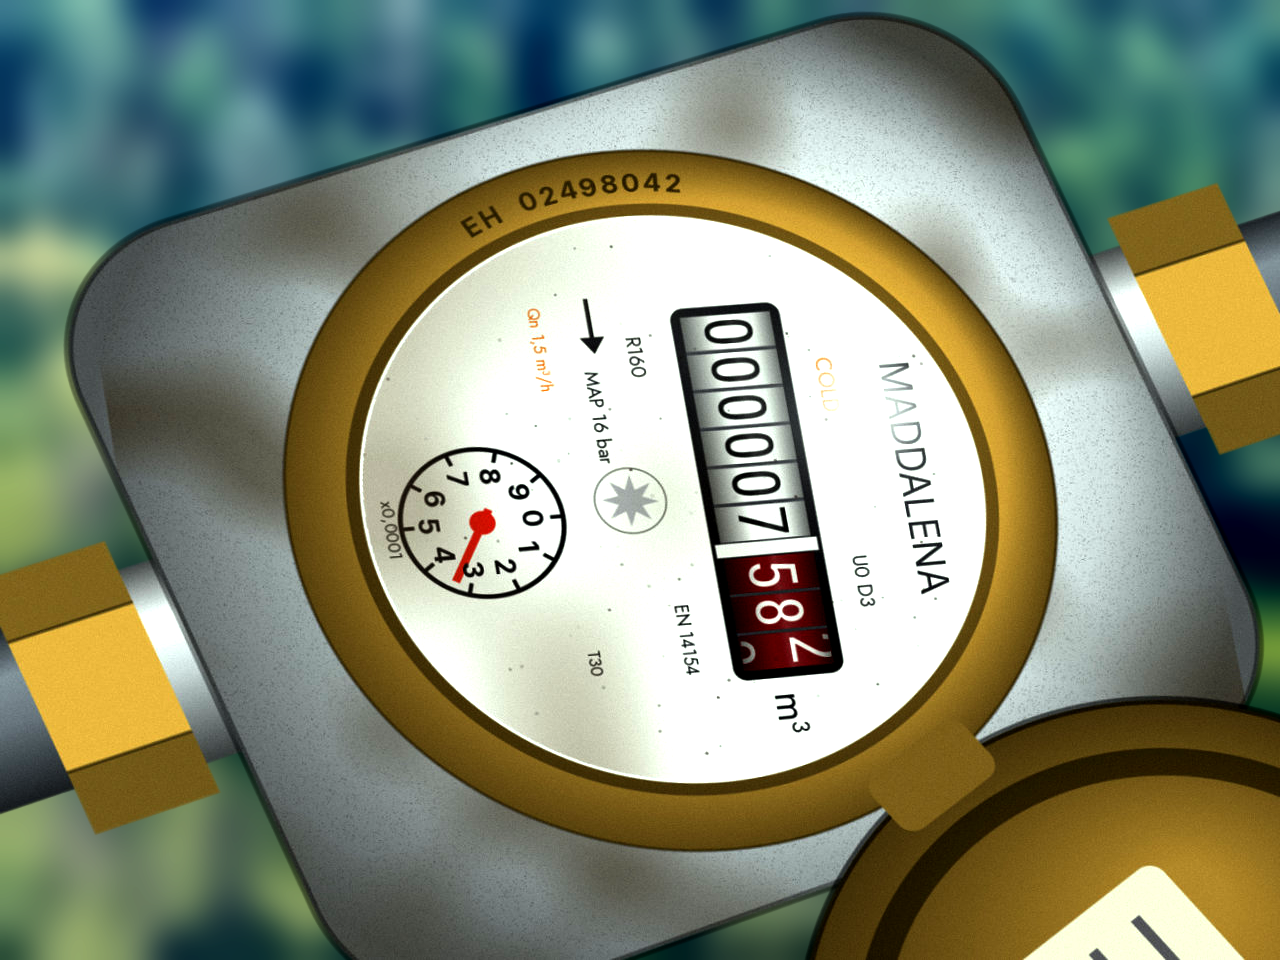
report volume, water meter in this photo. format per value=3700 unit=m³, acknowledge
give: value=7.5823 unit=m³
